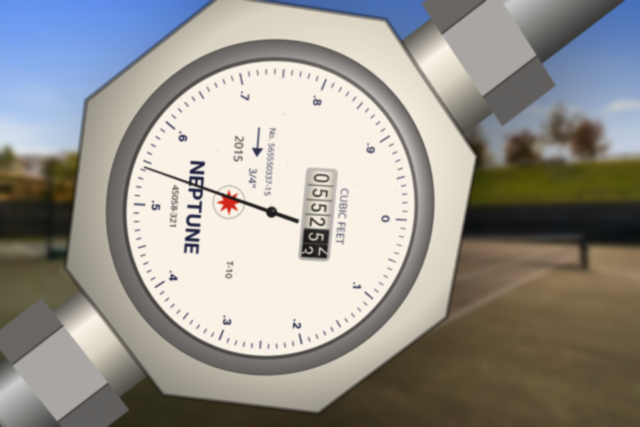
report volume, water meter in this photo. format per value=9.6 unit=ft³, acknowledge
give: value=55252.54 unit=ft³
